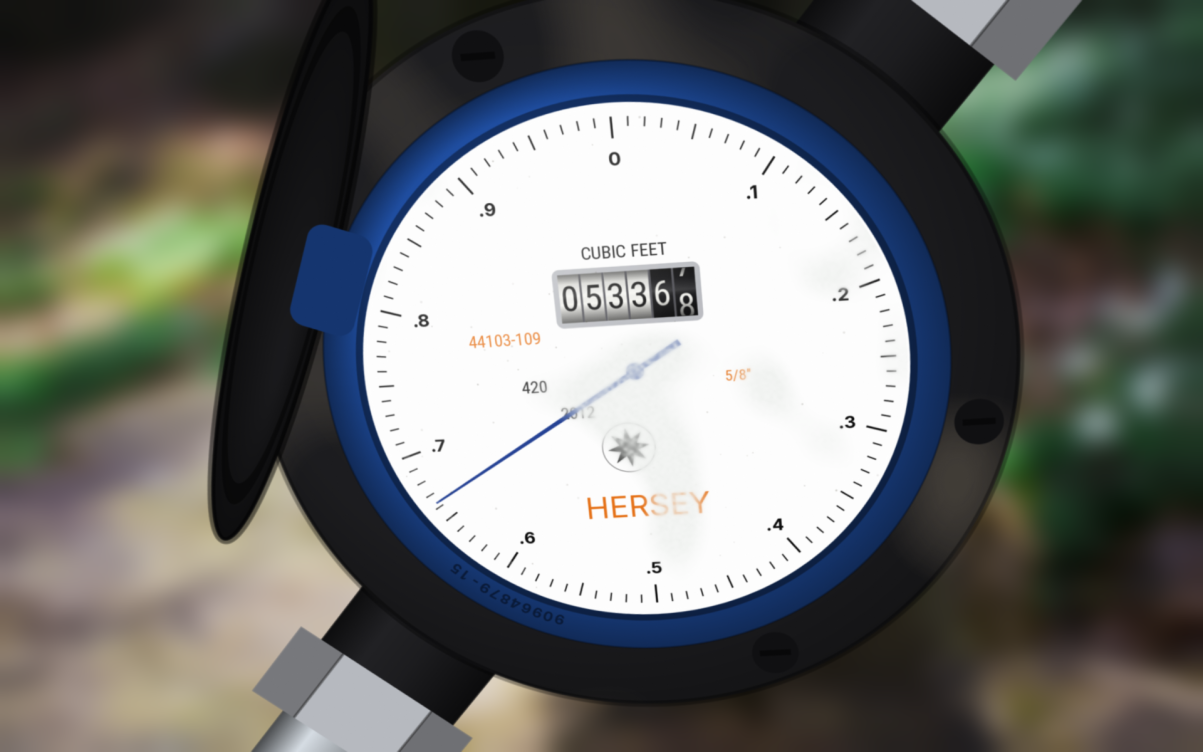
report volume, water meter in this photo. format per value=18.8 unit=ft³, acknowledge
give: value=53367.66 unit=ft³
